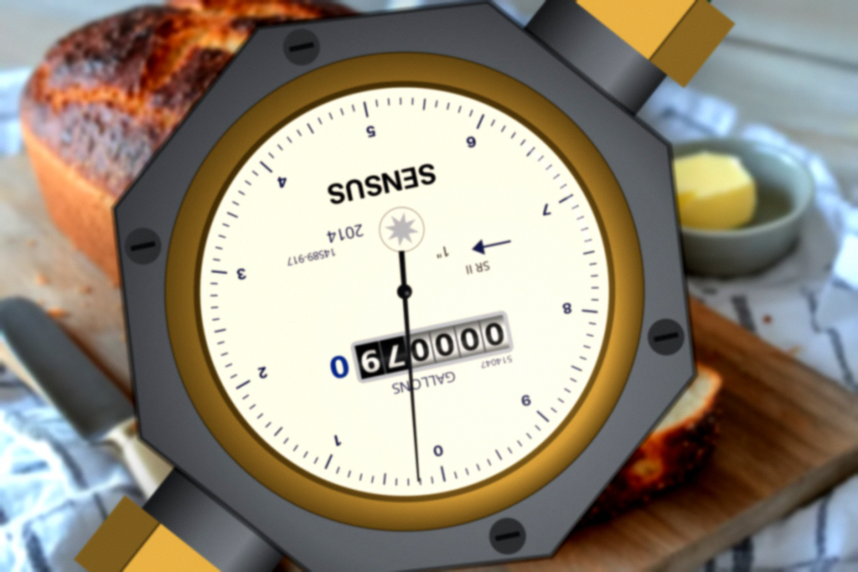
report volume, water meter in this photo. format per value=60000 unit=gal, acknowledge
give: value=790.2 unit=gal
